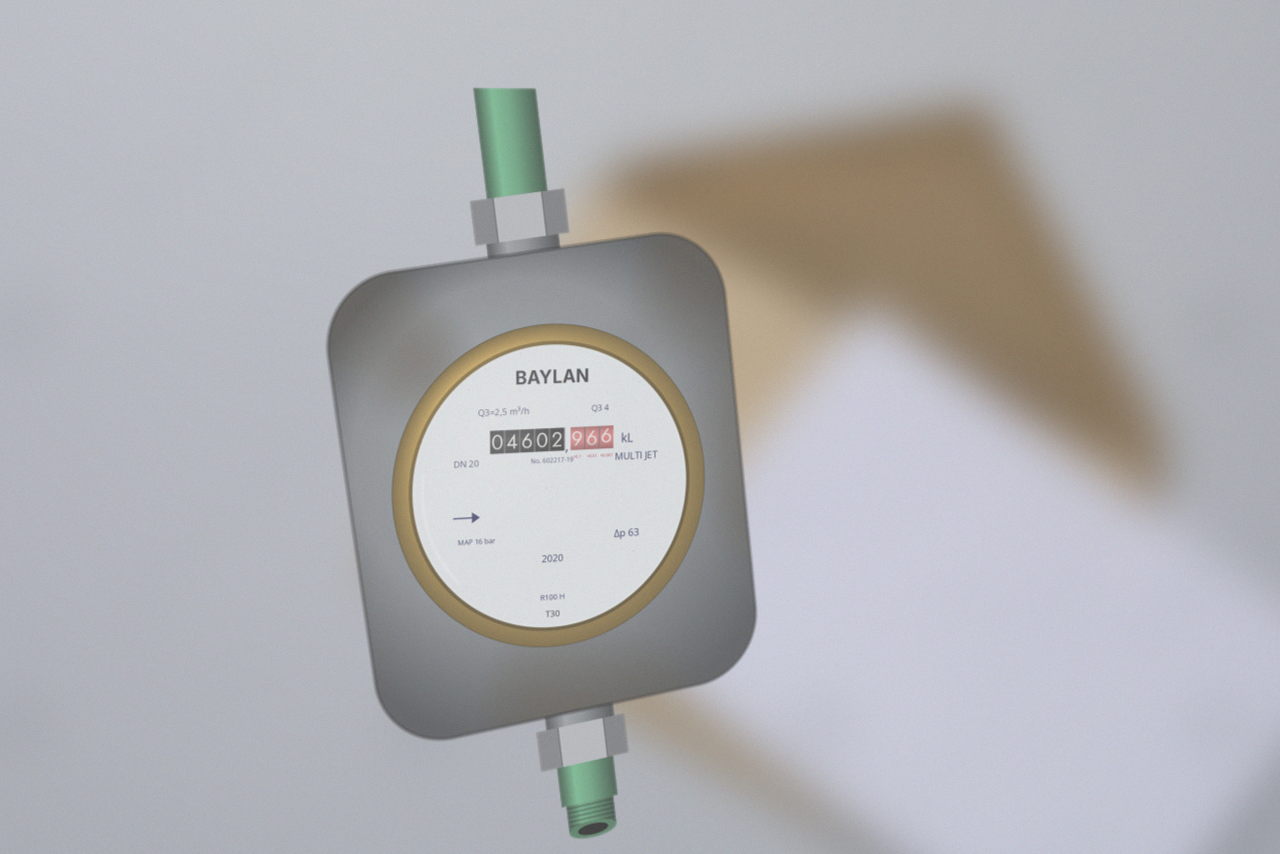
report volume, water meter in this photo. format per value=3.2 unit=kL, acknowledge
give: value=4602.966 unit=kL
